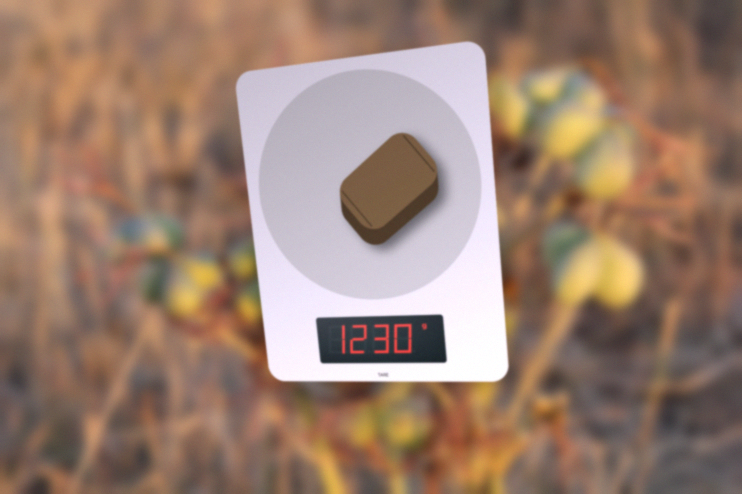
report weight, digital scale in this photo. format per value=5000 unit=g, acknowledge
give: value=1230 unit=g
